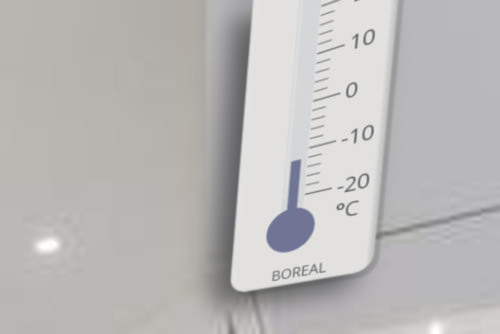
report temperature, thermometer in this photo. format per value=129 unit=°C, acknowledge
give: value=-12 unit=°C
